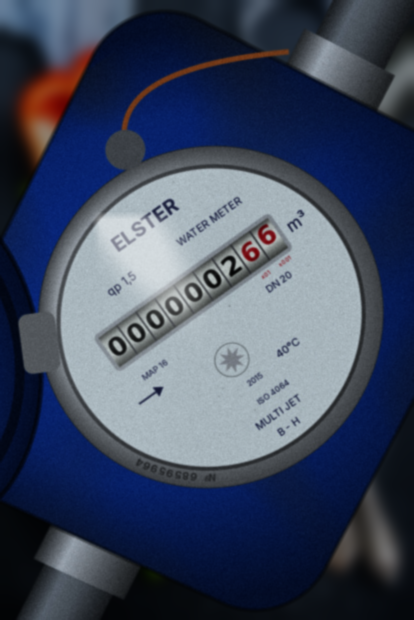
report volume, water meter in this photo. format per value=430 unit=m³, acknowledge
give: value=2.66 unit=m³
